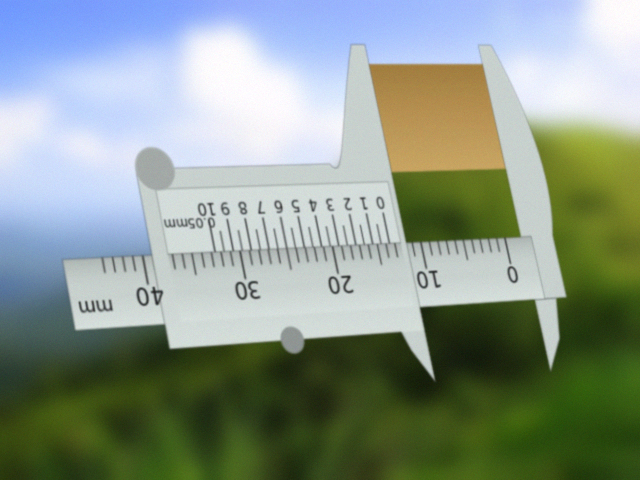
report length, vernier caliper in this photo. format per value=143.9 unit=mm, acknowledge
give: value=13.6 unit=mm
